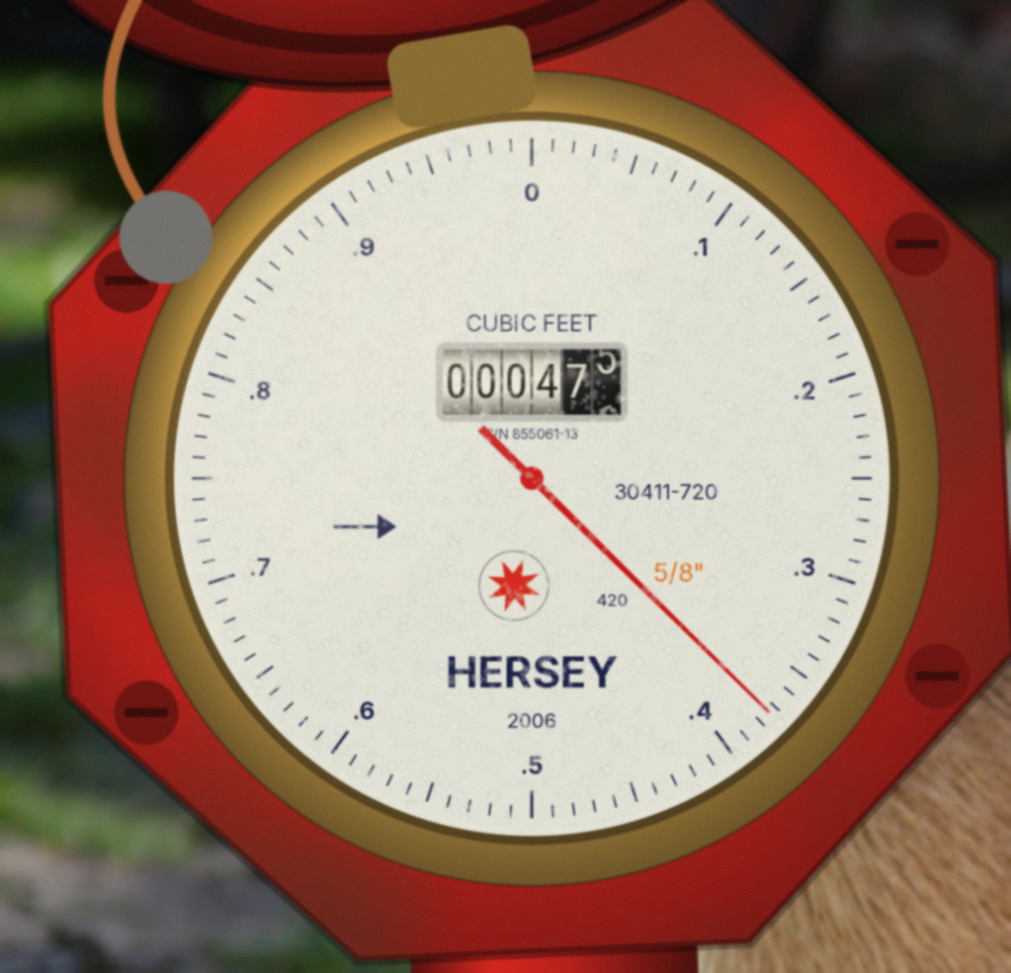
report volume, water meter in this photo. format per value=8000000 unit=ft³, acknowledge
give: value=475.37 unit=ft³
